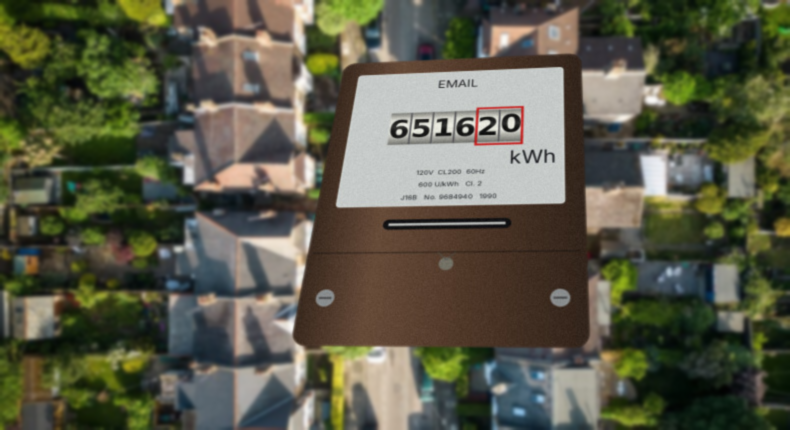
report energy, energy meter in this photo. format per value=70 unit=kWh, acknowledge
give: value=6516.20 unit=kWh
